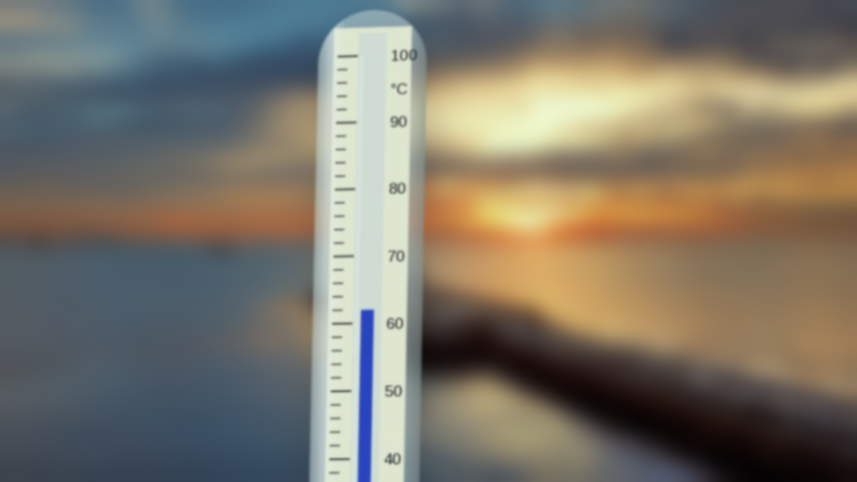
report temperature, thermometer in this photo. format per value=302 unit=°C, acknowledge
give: value=62 unit=°C
